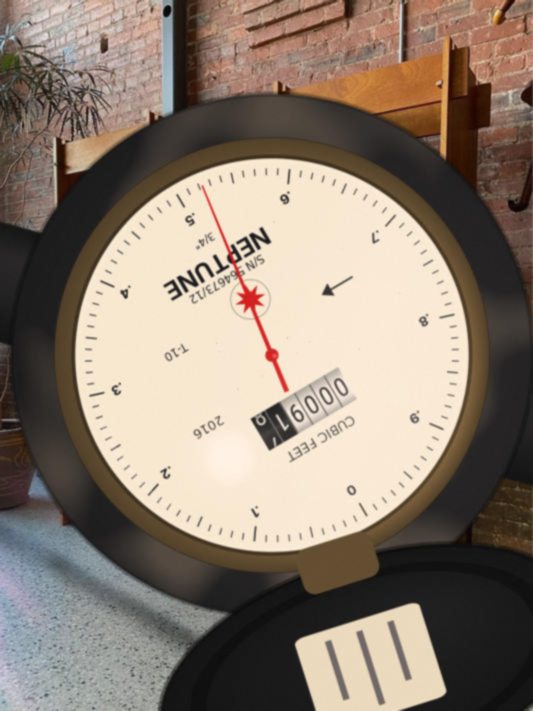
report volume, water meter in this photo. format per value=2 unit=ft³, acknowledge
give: value=917.52 unit=ft³
